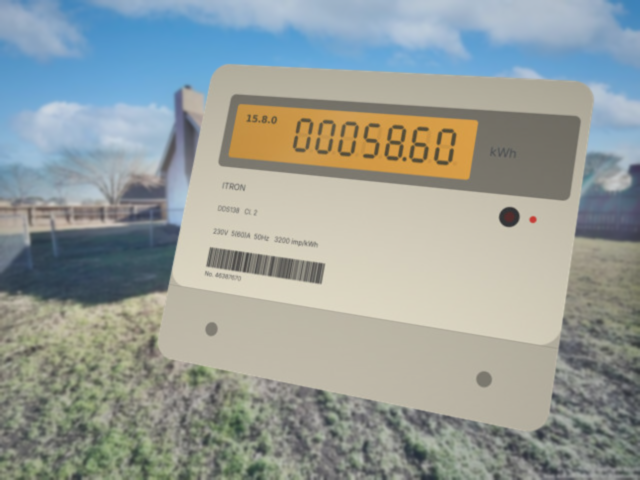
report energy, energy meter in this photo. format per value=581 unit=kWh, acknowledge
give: value=58.60 unit=kWh
